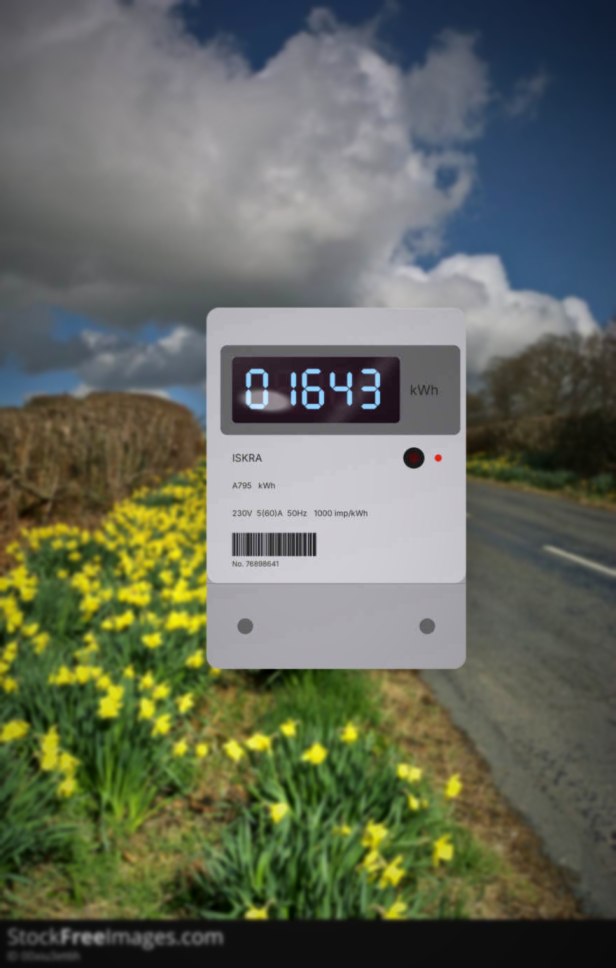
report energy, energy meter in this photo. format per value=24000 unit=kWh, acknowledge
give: value=1643 unit=kWh
